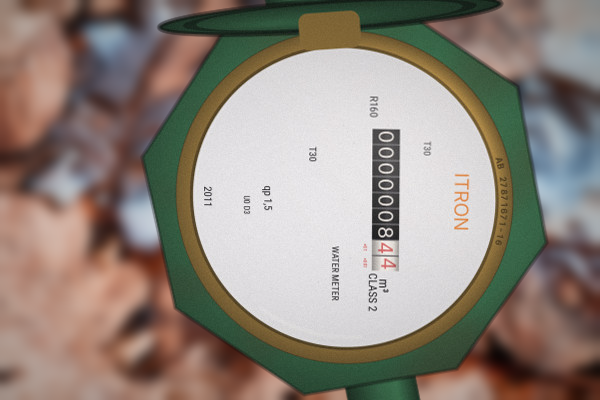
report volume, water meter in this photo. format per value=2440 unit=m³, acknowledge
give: value=8.44 unit=m³
